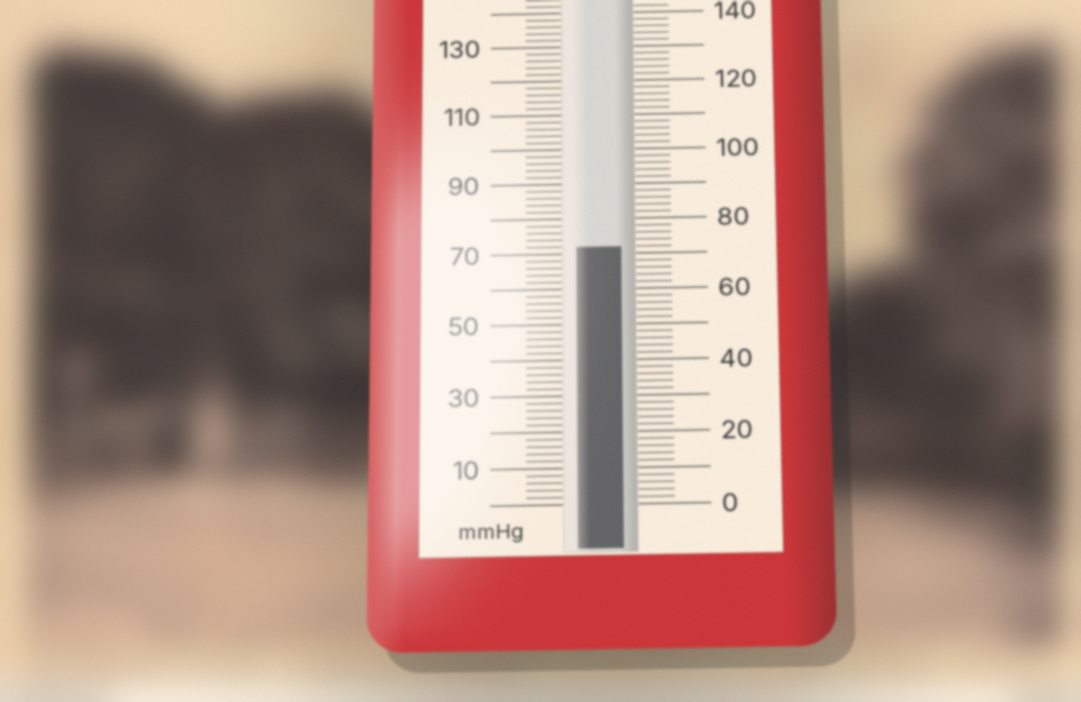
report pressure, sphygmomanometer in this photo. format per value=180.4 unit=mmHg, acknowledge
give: value=72 unit=mmHg
